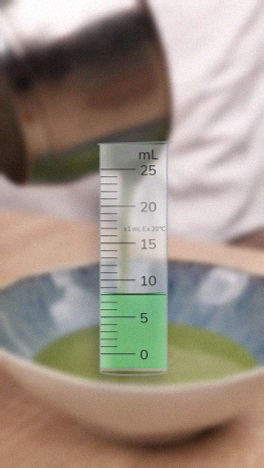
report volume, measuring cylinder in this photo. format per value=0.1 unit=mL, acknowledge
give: value=8 unit=mL
